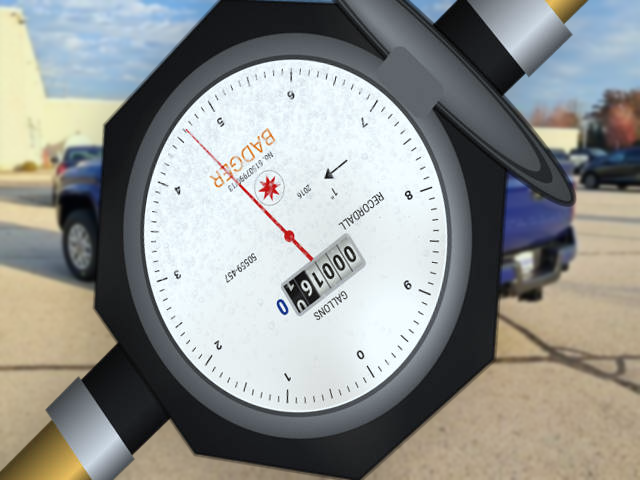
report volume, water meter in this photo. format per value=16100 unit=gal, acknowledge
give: value=1604.6 unit=gal
